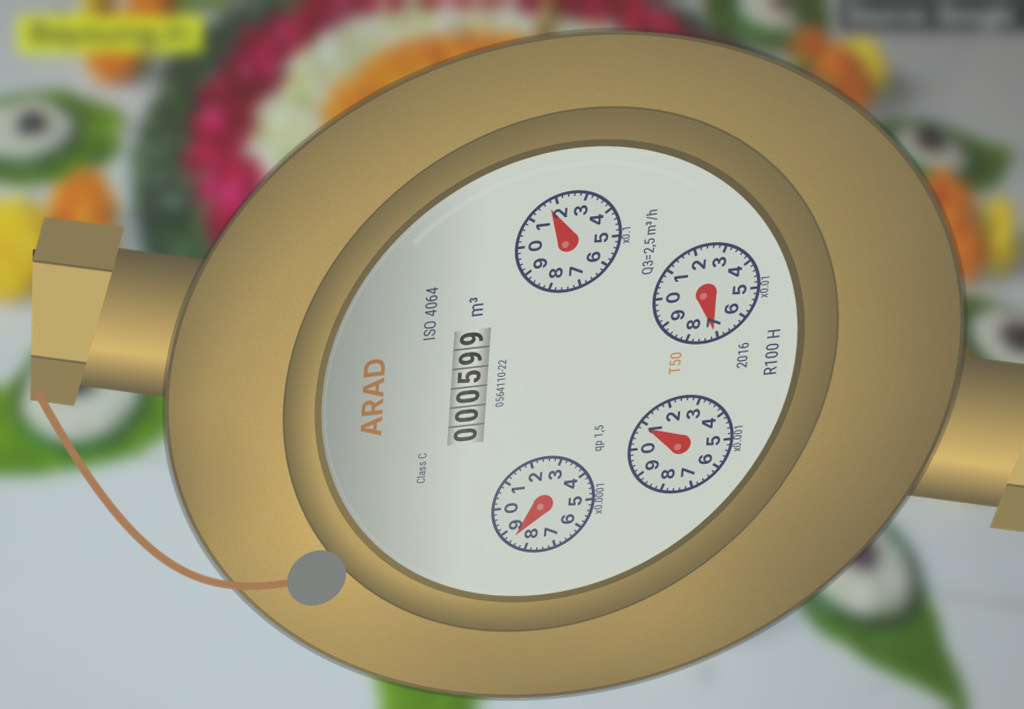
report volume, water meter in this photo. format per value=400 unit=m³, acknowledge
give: value=599.1708 unit=m³
